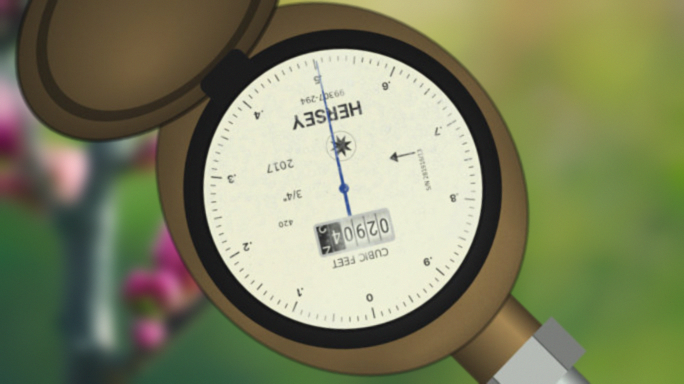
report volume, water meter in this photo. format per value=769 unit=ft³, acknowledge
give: value=29042.50 unit=ft³
